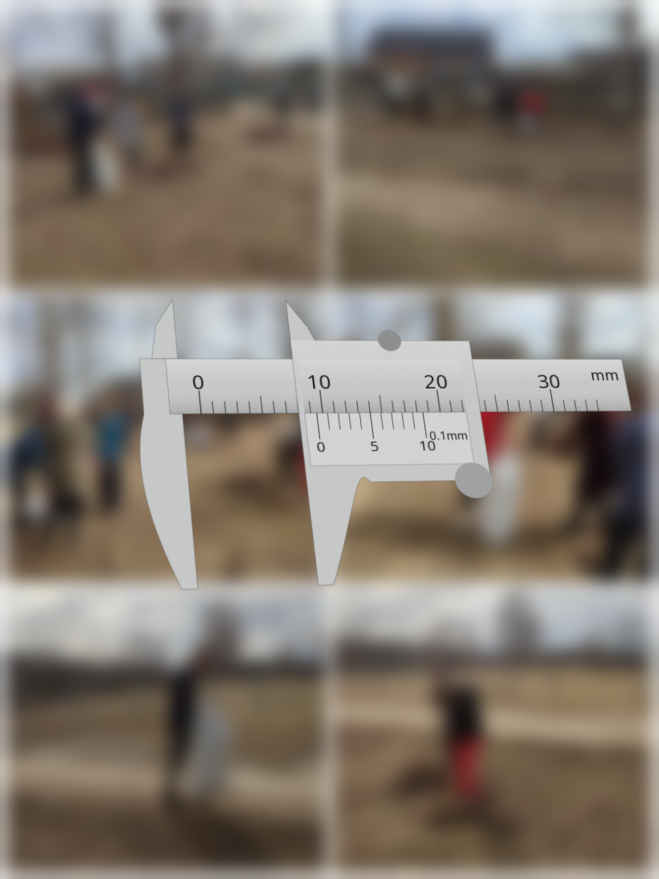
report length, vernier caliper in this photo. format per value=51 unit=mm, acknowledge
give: value=9.5 unit=mm
